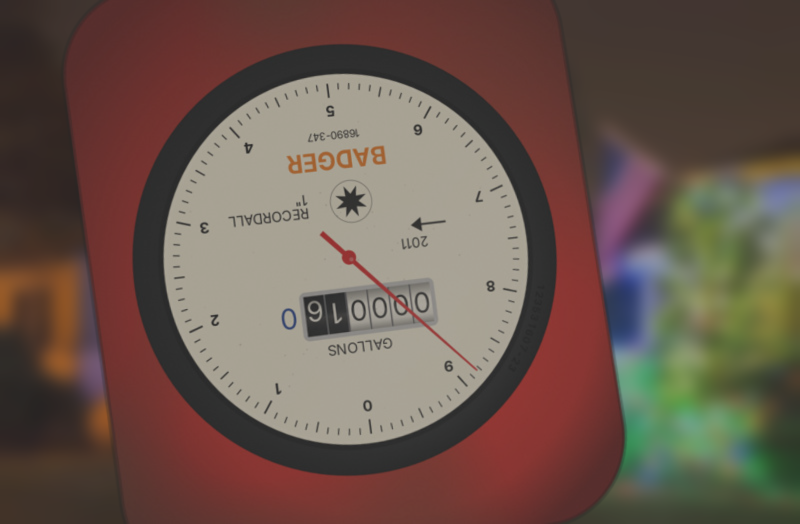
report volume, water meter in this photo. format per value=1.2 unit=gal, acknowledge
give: value=158.8 unit=gal
